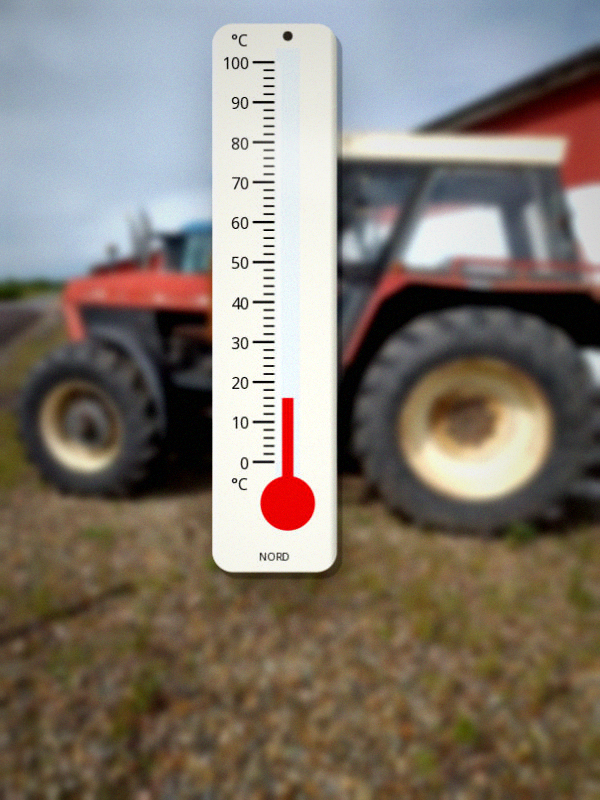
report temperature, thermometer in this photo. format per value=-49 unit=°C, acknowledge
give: value=16 unit=°C
